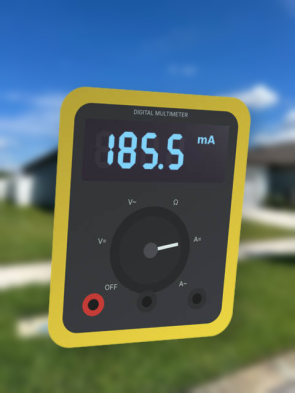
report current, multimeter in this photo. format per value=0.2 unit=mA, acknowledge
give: value=185.5 unit=mA
